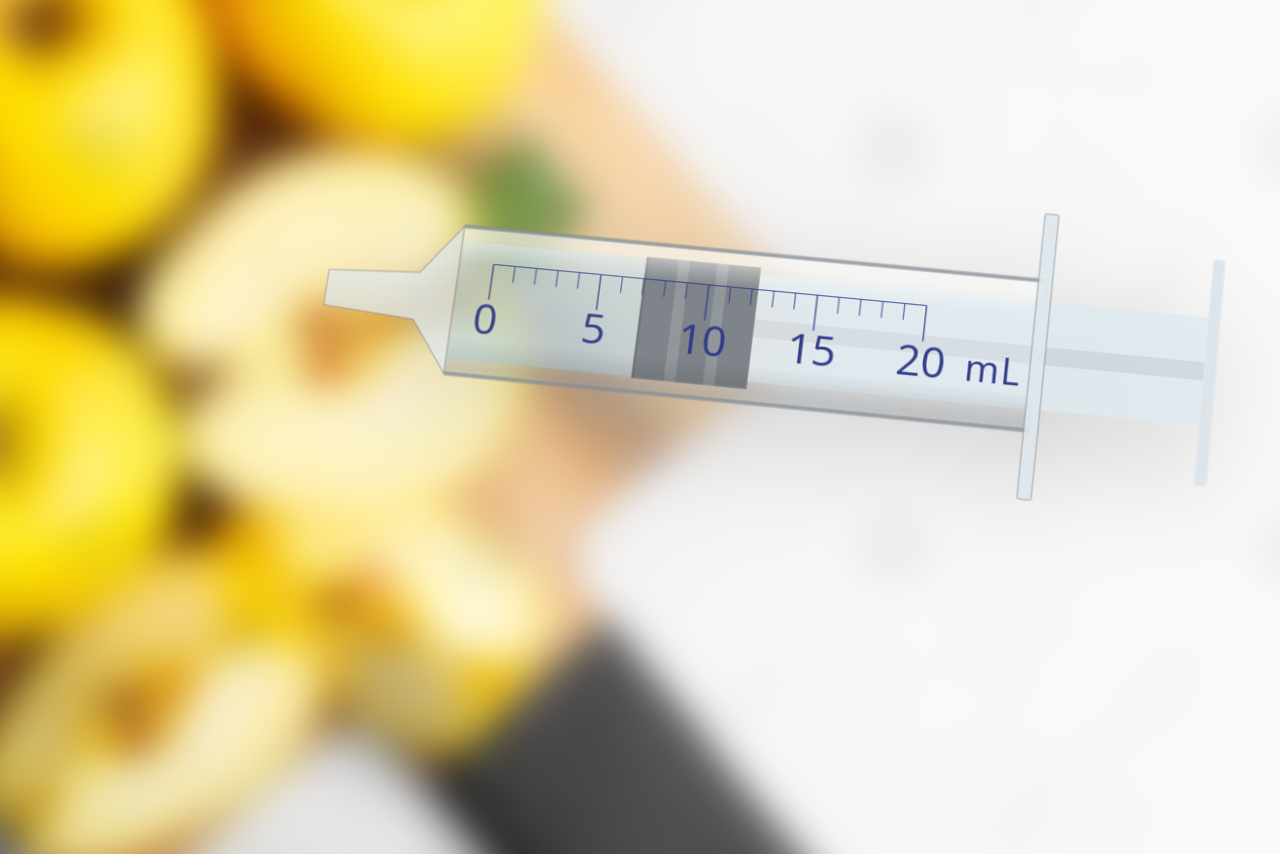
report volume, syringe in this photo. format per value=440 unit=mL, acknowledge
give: value=7 unit=mL
